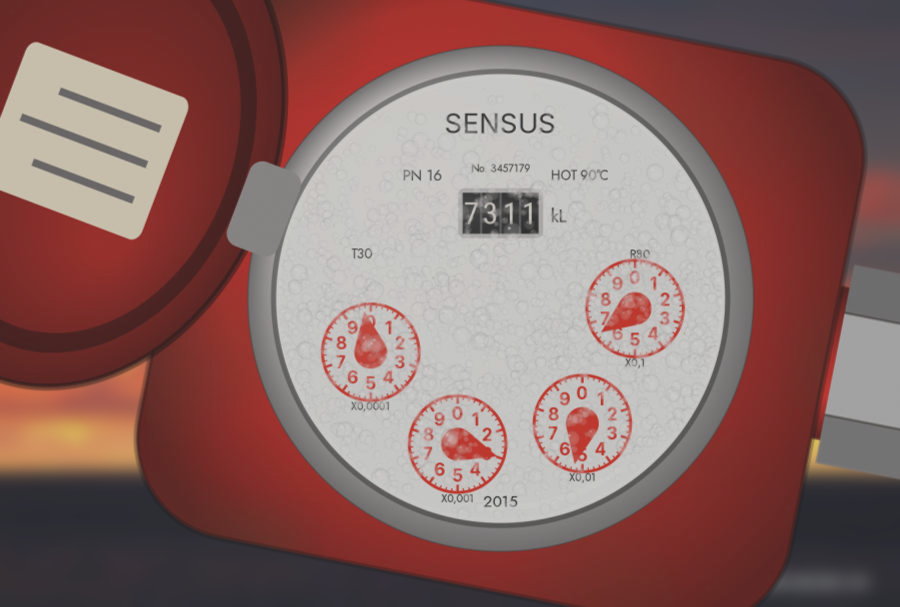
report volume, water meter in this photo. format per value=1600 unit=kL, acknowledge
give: value=7311.6529 unit=kL
